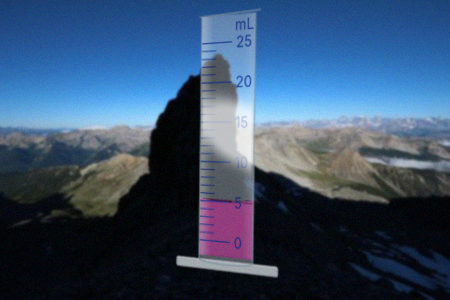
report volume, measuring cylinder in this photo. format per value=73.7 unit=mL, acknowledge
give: value=5 unit=mL
